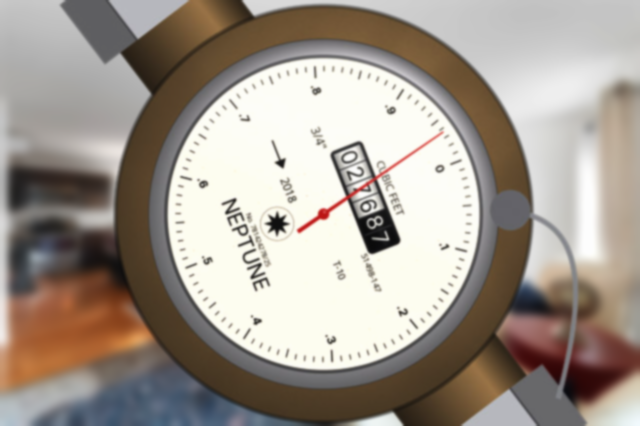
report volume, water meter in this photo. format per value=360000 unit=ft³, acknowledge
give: value=27686.96 unit=ft³
